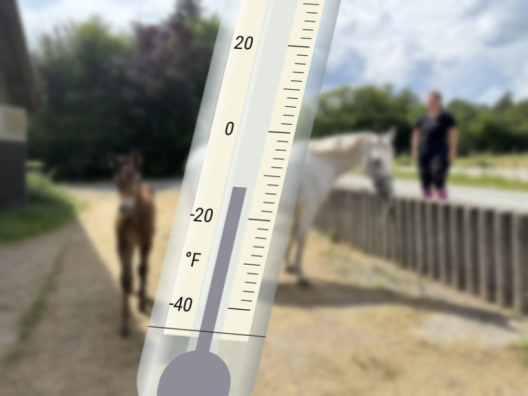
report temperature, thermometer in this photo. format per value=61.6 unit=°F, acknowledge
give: value=-13 unit=°F
